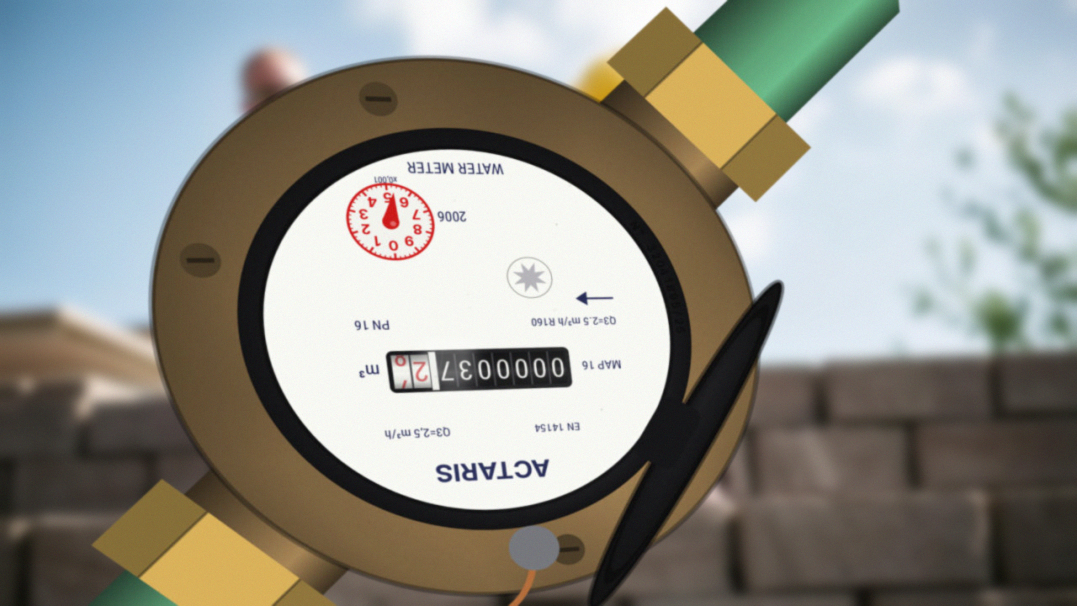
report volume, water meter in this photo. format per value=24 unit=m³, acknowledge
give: value=37.275 unit=m³
